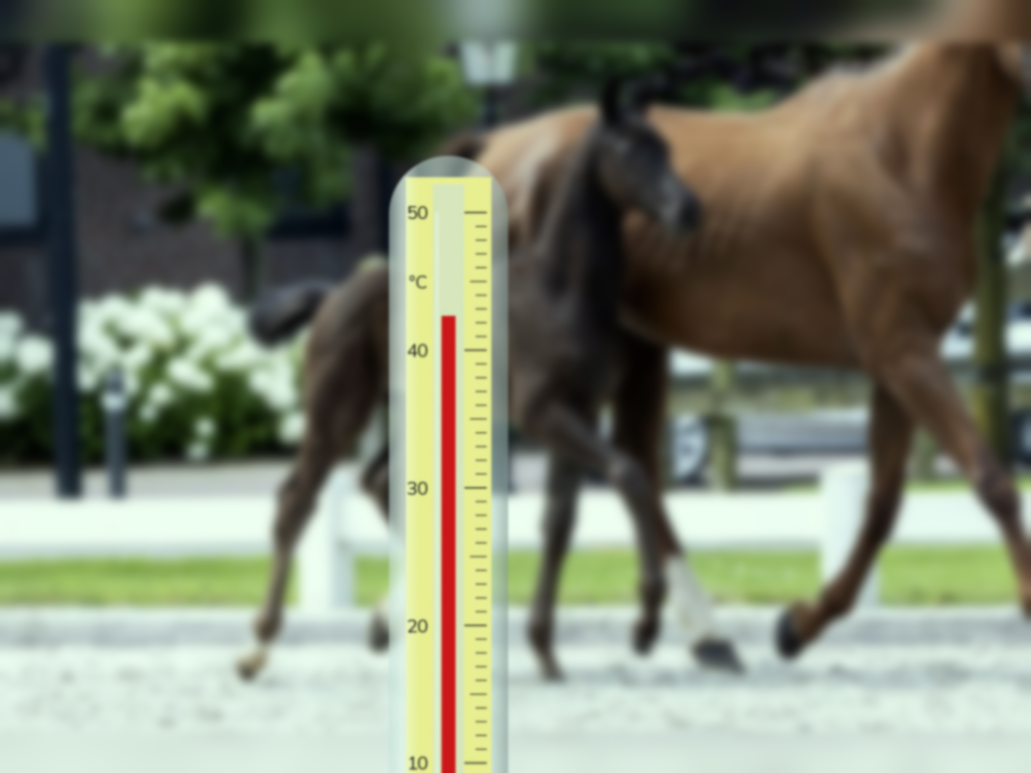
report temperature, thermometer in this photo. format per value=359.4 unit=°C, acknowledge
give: value=42.5 unit=°C
